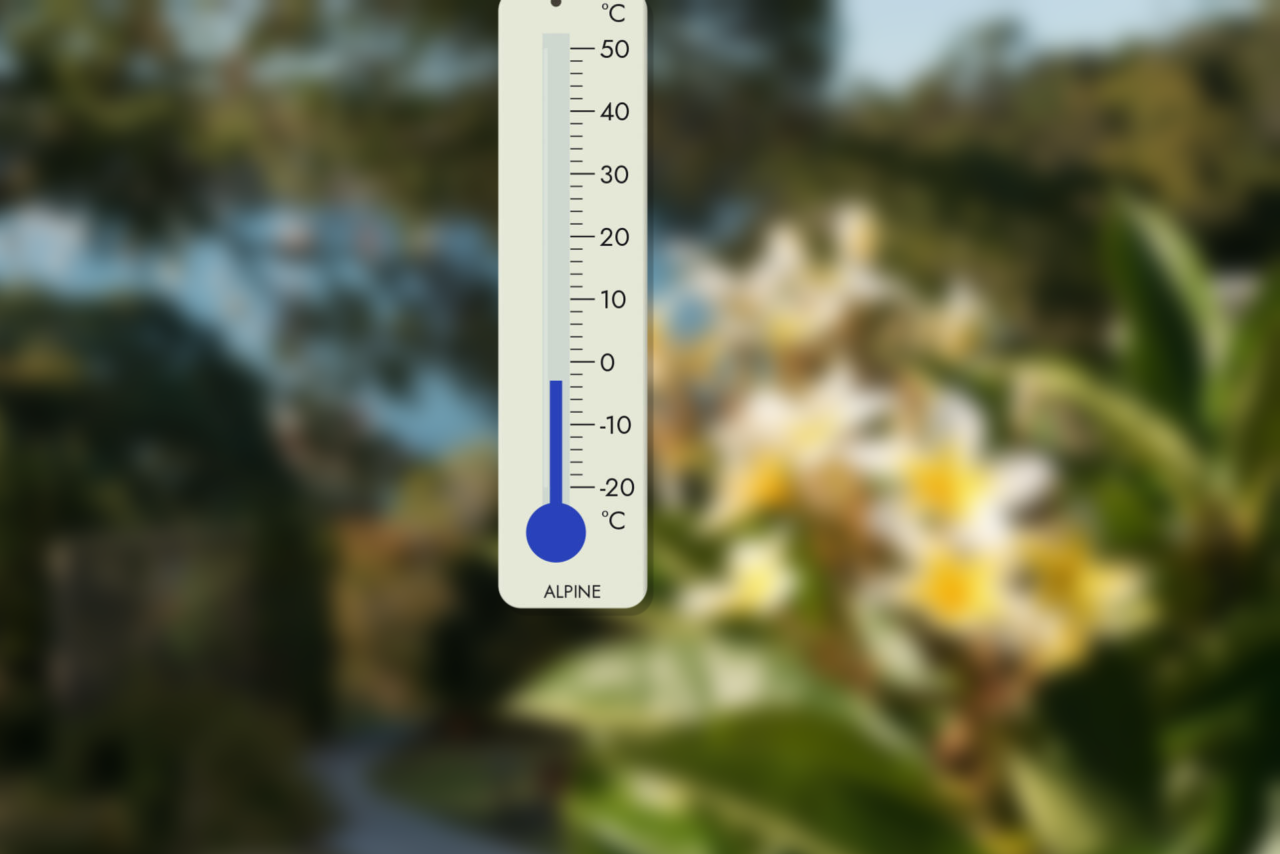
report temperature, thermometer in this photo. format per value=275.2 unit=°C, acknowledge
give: value=-3 unit=°C
